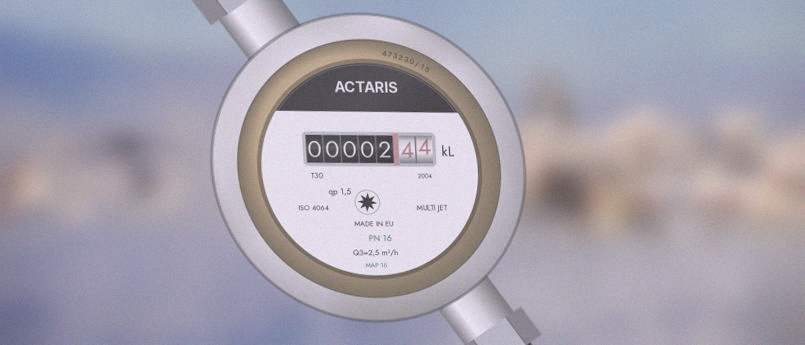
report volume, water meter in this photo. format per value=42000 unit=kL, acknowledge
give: value=2.44 unit=kL
